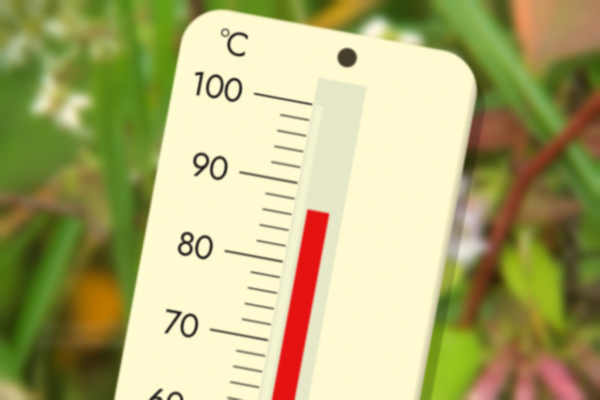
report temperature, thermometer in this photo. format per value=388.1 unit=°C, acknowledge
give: value=87 unit=°C
